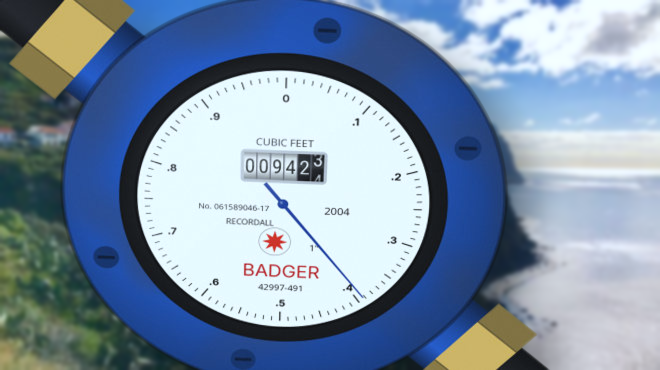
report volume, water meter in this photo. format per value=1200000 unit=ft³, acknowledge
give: value=9423.39 unit=ft³
